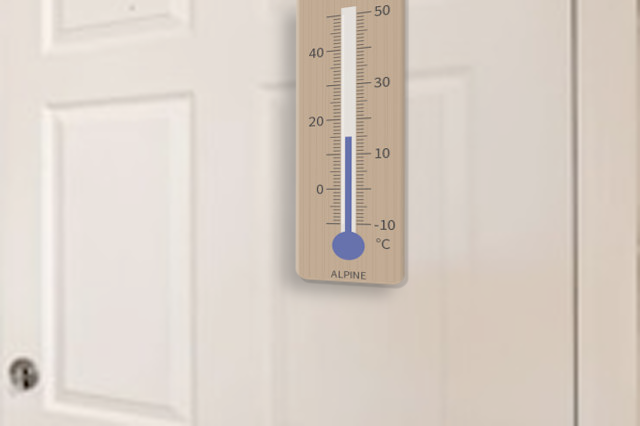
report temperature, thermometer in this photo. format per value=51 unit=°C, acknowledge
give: value=15 unit=°C
